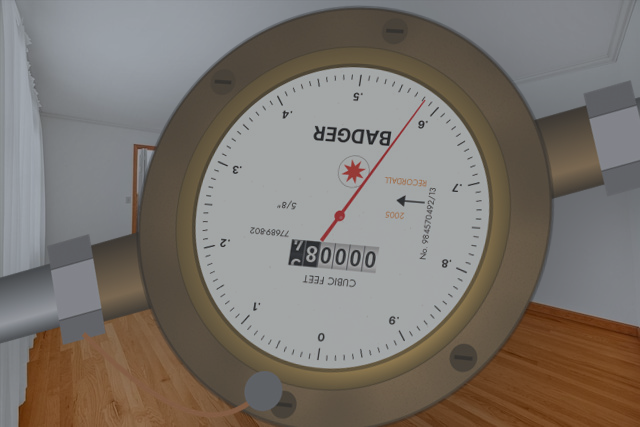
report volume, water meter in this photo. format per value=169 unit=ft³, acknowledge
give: value=83.58 unit=ft³
